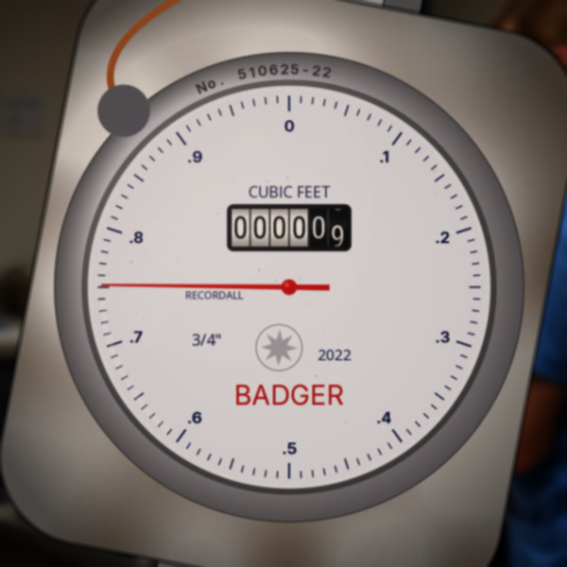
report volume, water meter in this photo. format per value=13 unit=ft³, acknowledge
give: value=8.75 unit=ft³
